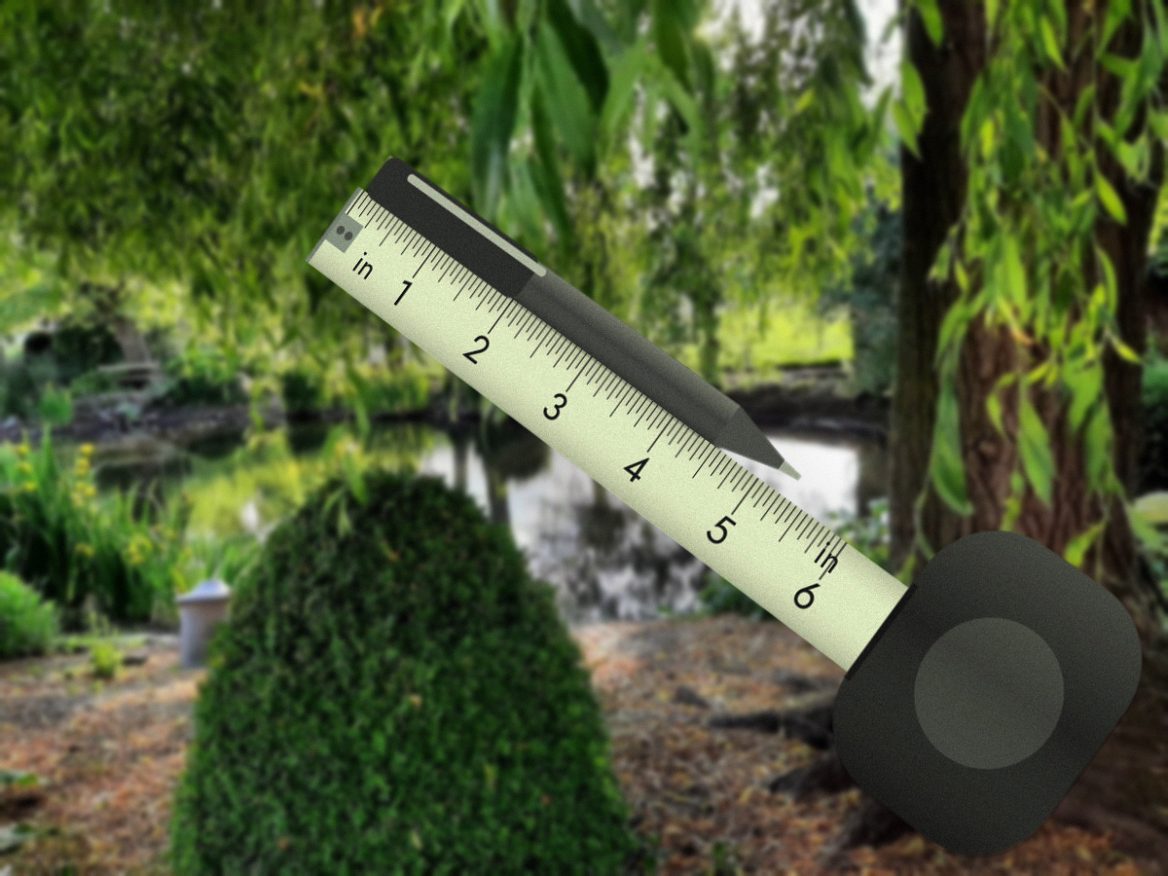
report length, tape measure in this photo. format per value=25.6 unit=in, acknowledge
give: value=5.3125 unit=in
